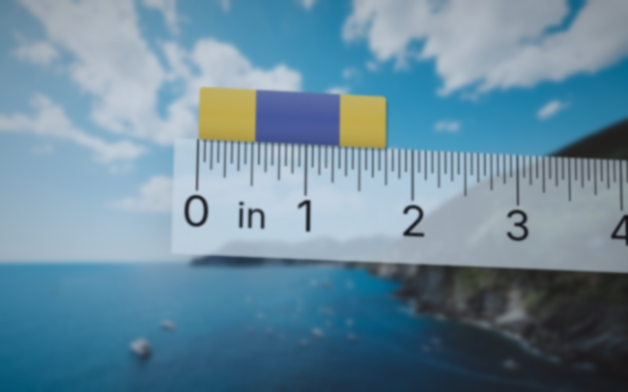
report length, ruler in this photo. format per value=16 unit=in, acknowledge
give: value=1.75 unit=in
